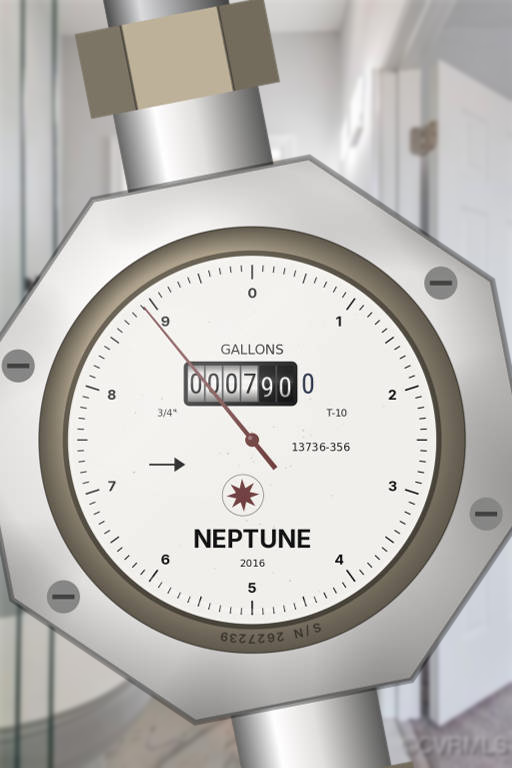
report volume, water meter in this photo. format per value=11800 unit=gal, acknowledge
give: value=7898.9 unit=gal
